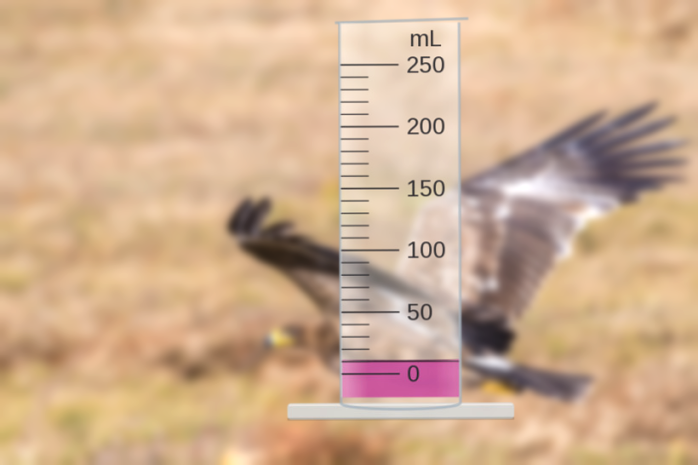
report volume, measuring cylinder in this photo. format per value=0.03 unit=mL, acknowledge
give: value=10 unit=mL
